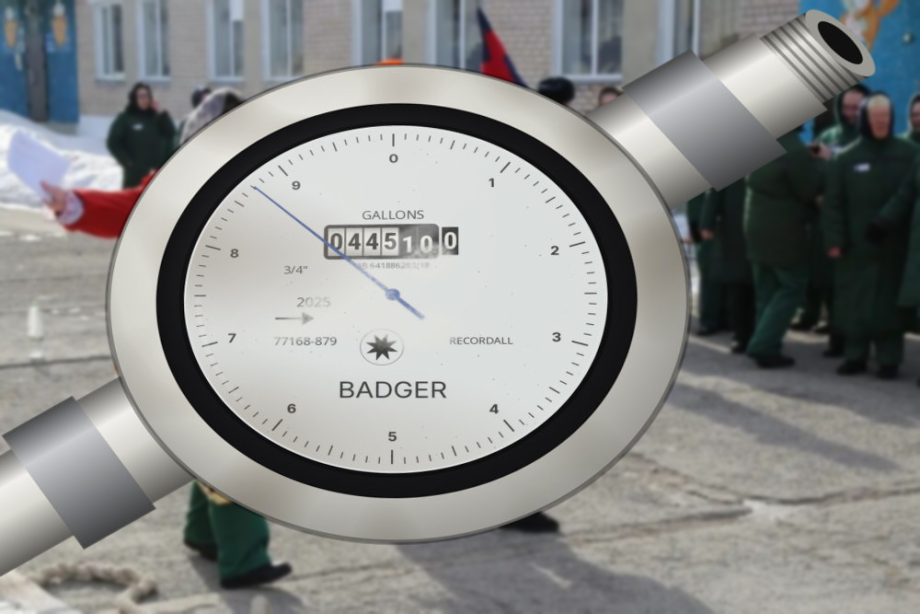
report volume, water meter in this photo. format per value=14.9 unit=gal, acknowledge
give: value=445098.7 unit=gal
